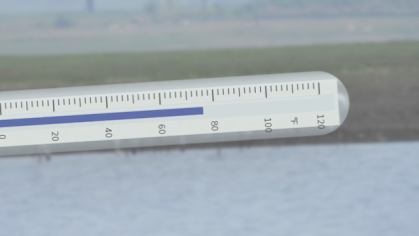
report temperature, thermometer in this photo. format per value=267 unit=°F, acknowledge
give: value=76 unit=°F
